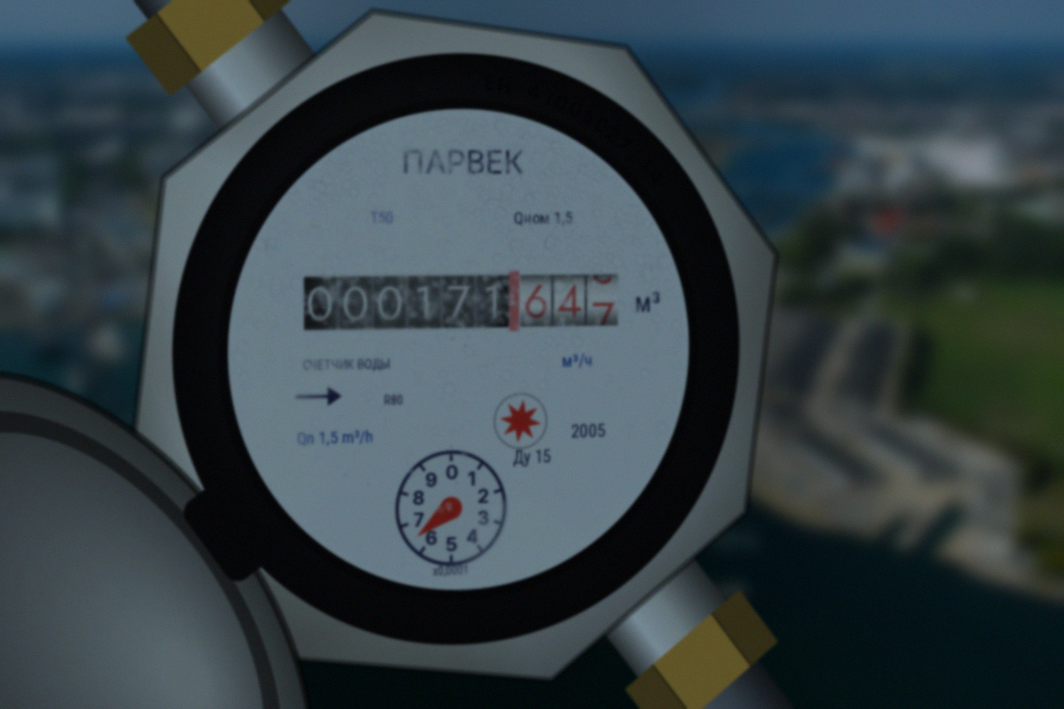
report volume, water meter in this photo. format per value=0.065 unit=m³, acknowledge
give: value=171.6466 unit=m³
